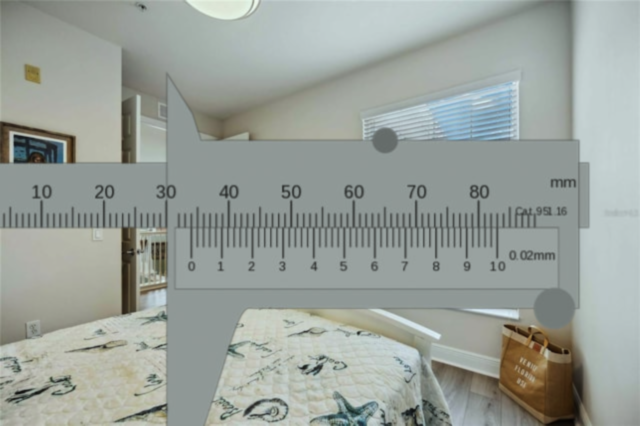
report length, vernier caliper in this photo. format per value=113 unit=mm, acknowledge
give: value=34.0 unit=mm
